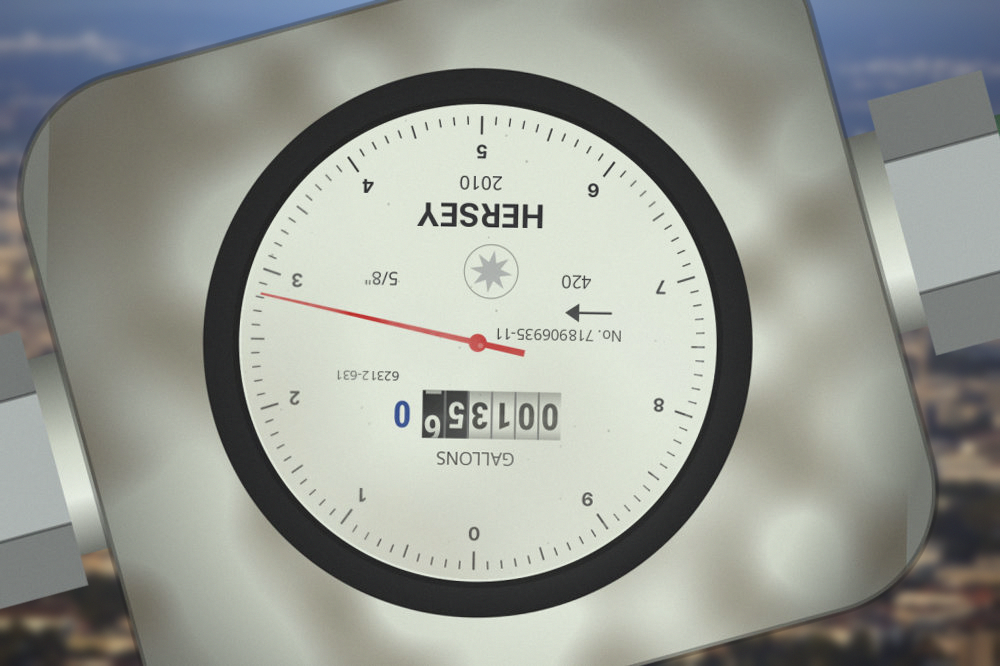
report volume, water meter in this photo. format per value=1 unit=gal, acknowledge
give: value=13562.8 unit=gal
